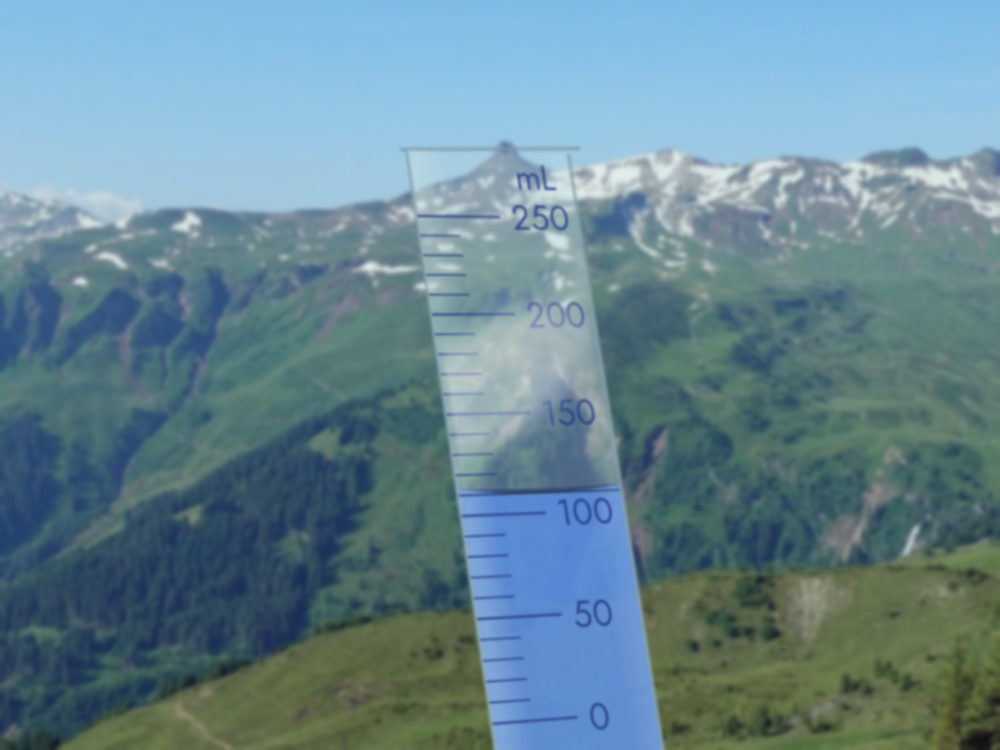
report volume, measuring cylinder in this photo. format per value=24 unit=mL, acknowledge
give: value=110 unit=mL
